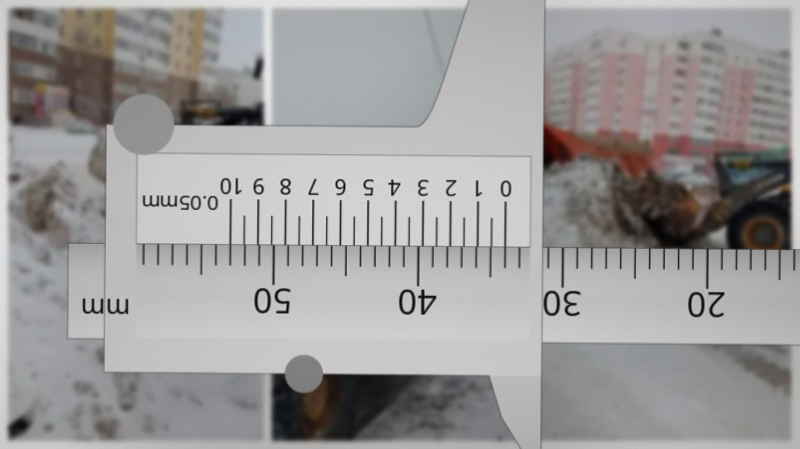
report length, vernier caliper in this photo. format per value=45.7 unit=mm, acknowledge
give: value=34.0 unit=mm
